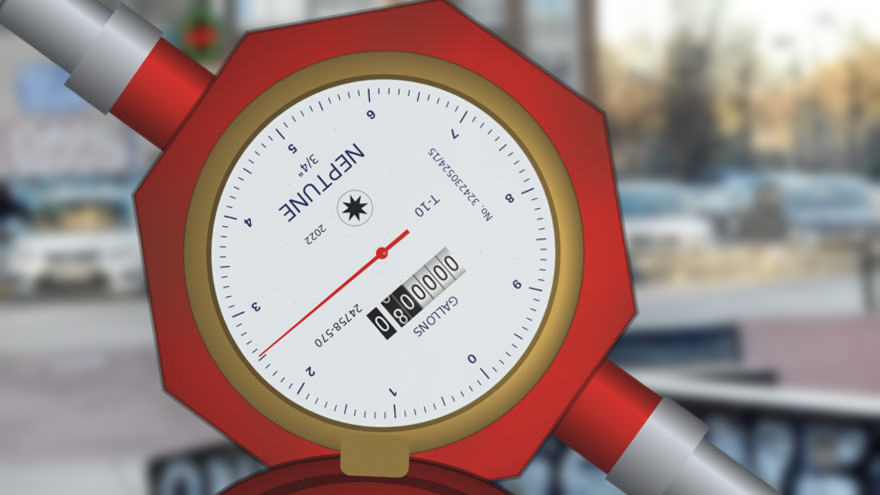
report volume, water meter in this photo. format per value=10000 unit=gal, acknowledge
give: value=82.5 unit=gal
